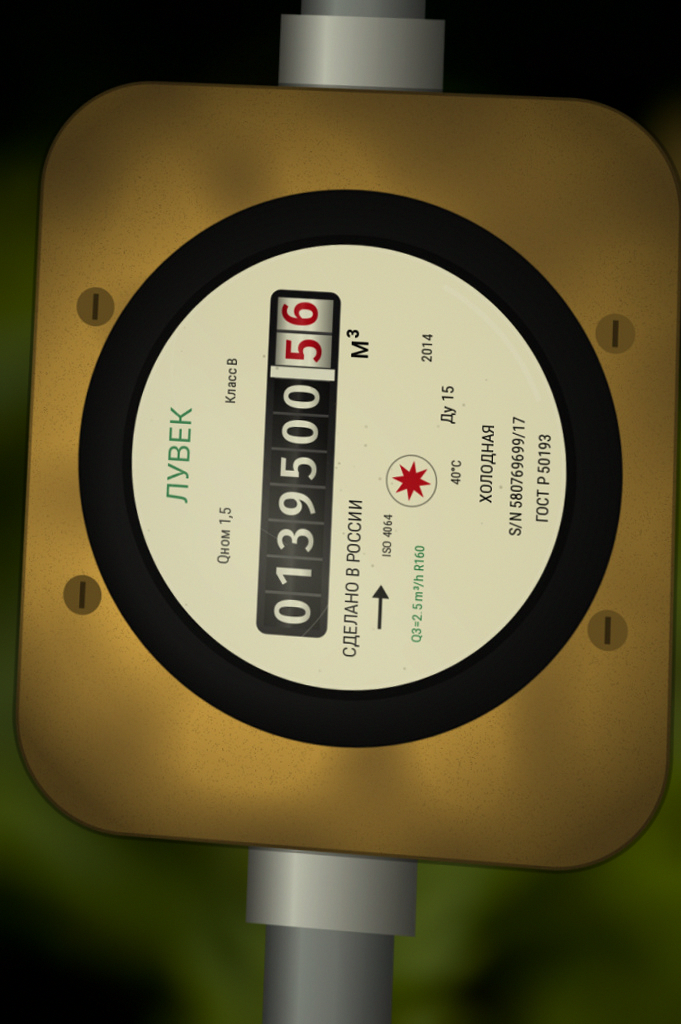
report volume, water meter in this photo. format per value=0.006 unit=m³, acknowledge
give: value=139500.56 unit=m³
